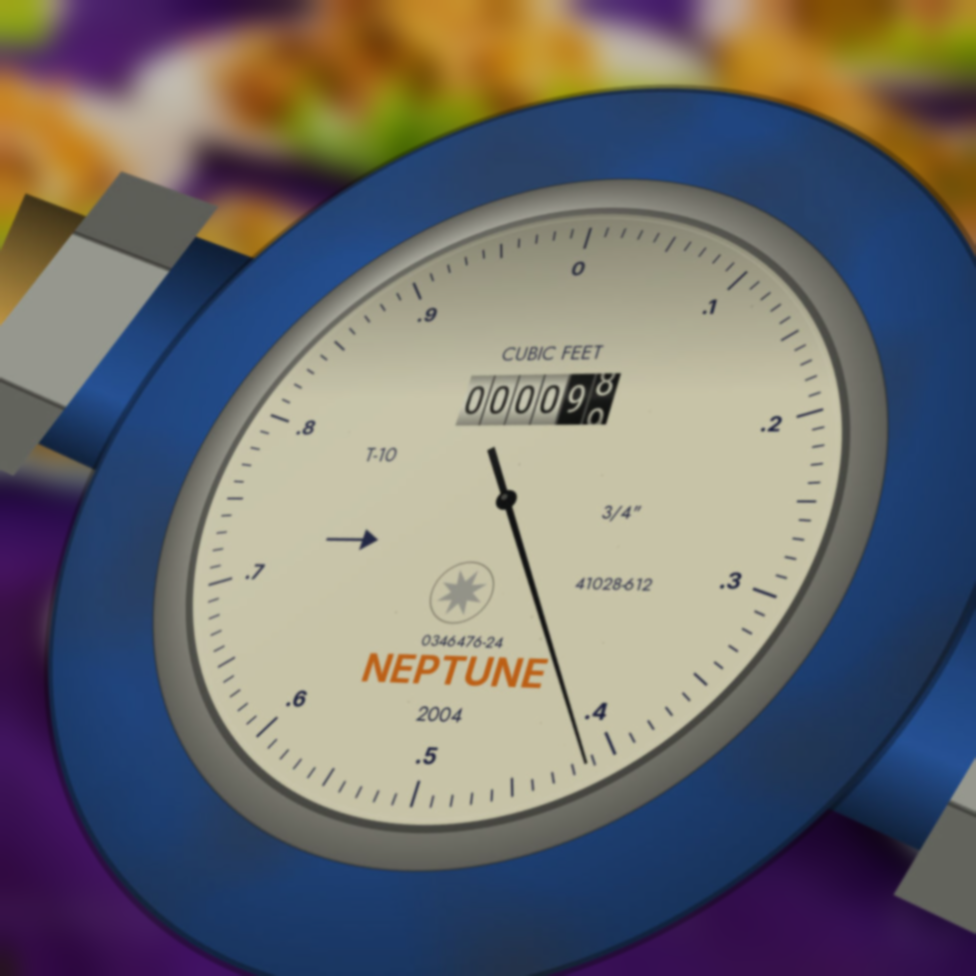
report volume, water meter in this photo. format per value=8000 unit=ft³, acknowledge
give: value=98.41 unit=ft³
